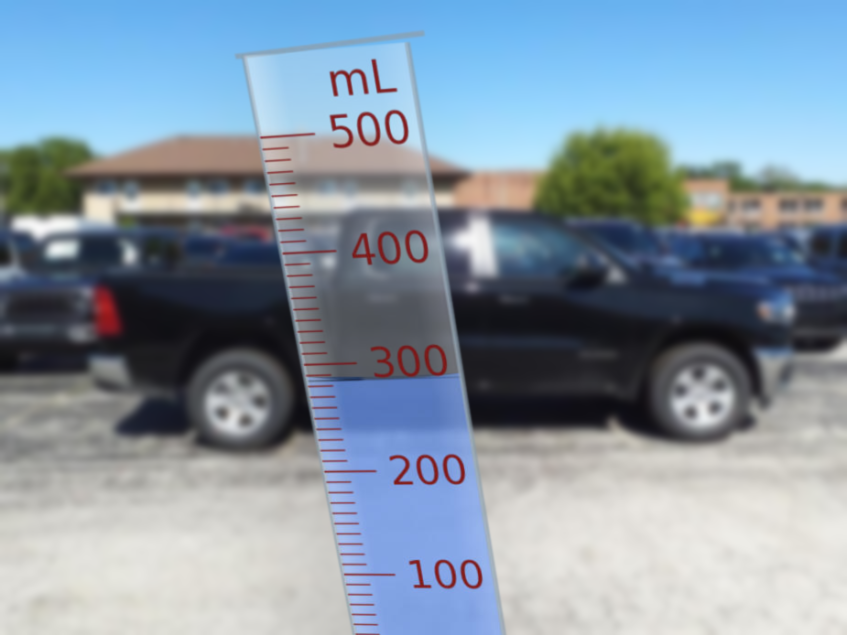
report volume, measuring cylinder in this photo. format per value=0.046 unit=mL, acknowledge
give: value=285 unit=mL
